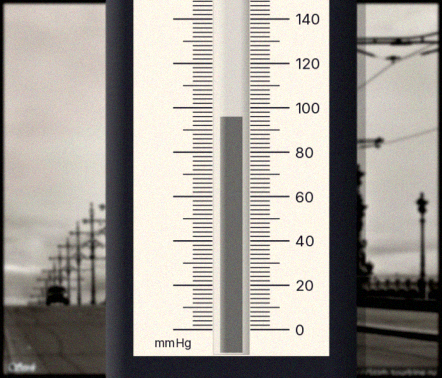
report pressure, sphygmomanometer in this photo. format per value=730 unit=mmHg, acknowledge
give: value=96 unit=mmHg
